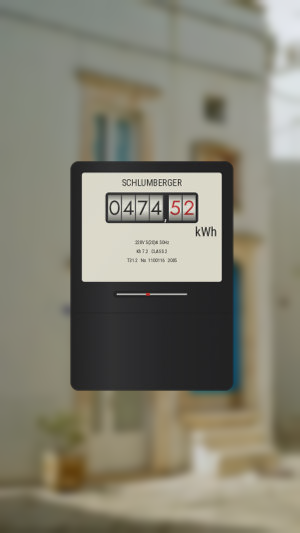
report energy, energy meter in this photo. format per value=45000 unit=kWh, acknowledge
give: value=474.52 unit=kWh
